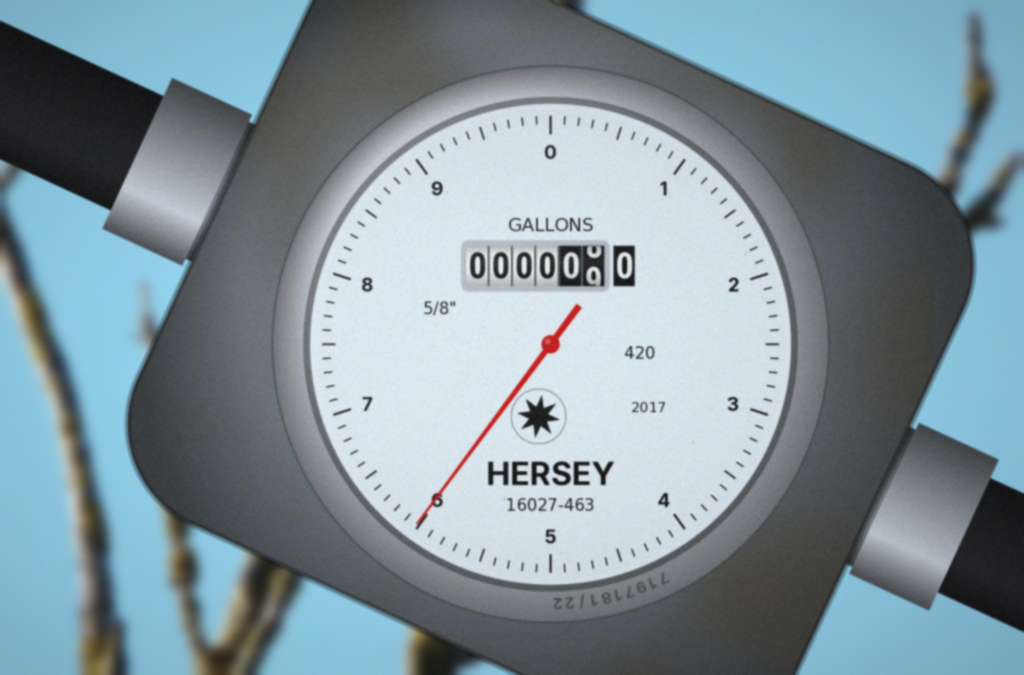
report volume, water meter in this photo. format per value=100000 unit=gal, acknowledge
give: value=86.0 unit=gal
